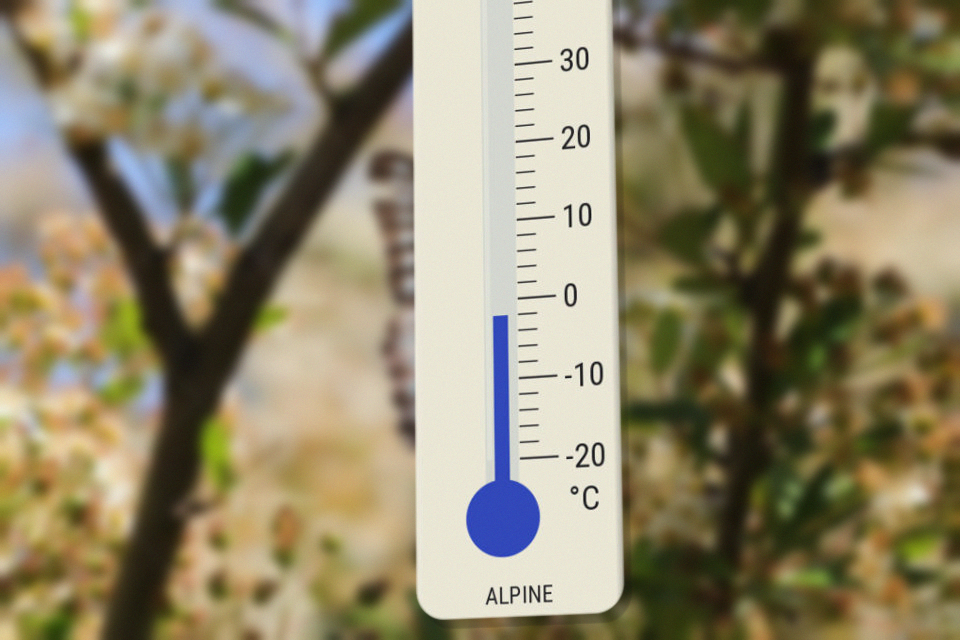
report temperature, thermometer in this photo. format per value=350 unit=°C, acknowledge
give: value=-2 unit=°C
